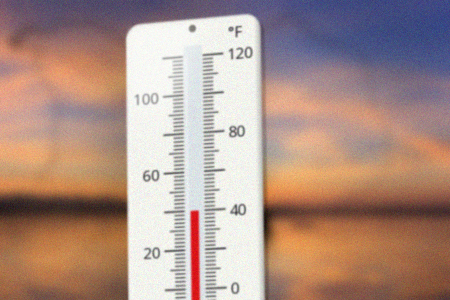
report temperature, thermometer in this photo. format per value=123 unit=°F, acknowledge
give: value=40 unit=°F
